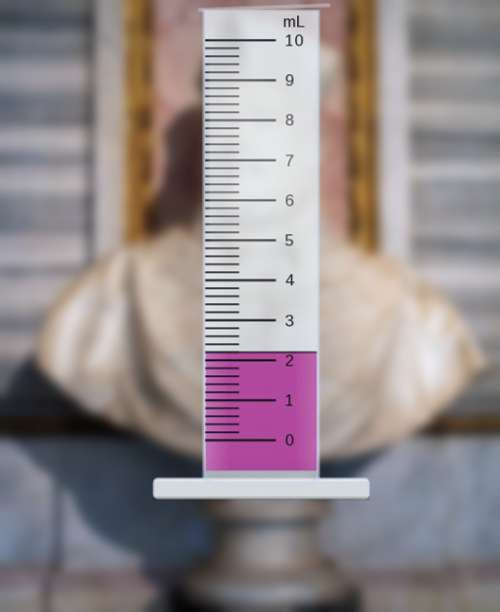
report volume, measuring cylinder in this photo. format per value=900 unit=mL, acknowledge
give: value=2.2 unit=mL
